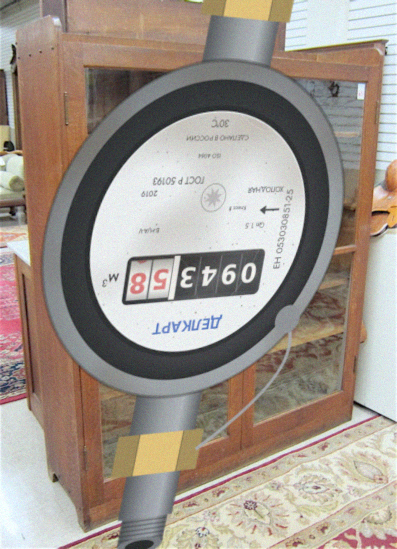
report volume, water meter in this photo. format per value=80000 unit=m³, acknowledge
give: value=943.58 unit=m³
